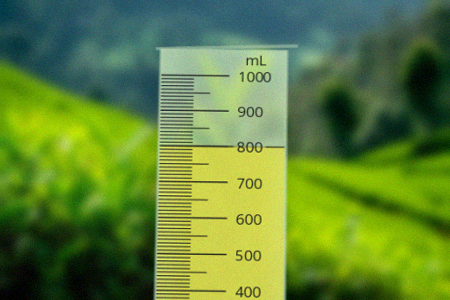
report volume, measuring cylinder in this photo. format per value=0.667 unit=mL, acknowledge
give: value=800 unit=mL
